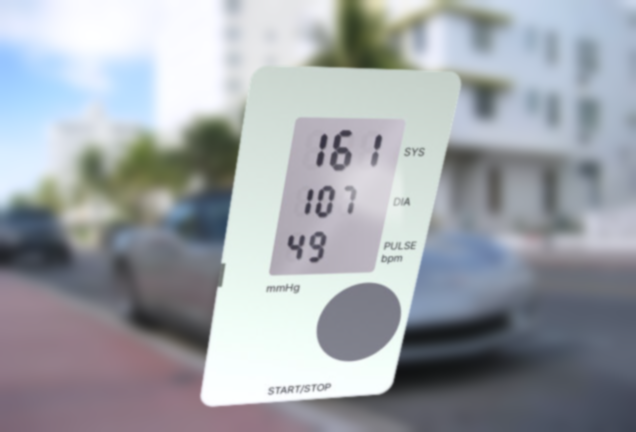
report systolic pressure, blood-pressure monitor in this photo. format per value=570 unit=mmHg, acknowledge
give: value=161 unit=mmHg
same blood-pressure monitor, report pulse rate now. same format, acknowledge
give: value=49 unit=bpm
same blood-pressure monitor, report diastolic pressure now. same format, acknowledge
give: value=107 unit=mmHg
